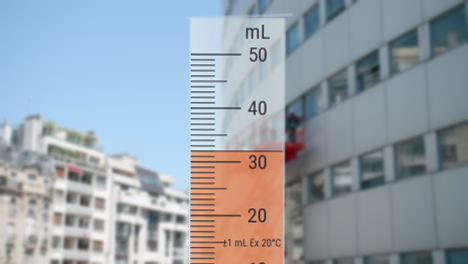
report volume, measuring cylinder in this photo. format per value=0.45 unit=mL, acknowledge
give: value=32 unit=mL
